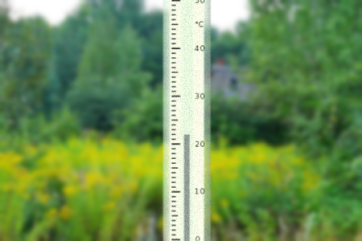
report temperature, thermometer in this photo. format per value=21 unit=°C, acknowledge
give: value=22 unit=°C
